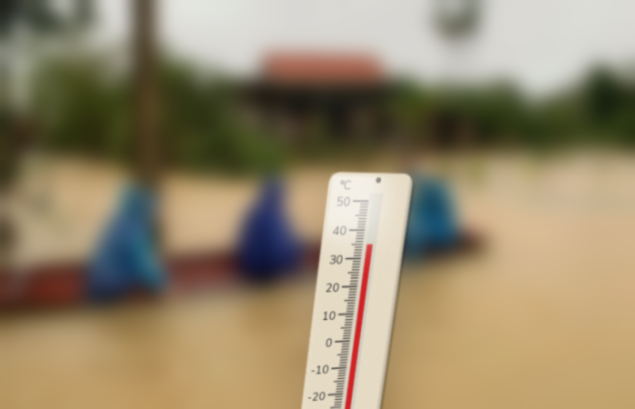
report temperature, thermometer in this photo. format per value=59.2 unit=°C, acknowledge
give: value=35 unit=°C
